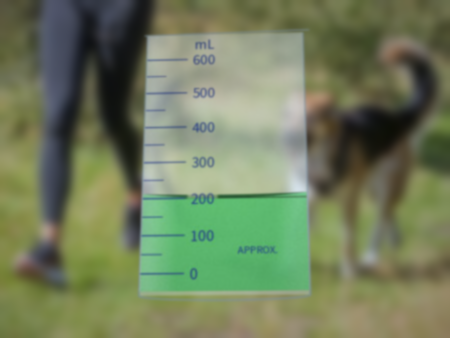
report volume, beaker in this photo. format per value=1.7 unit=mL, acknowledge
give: value=200 unit=mL
